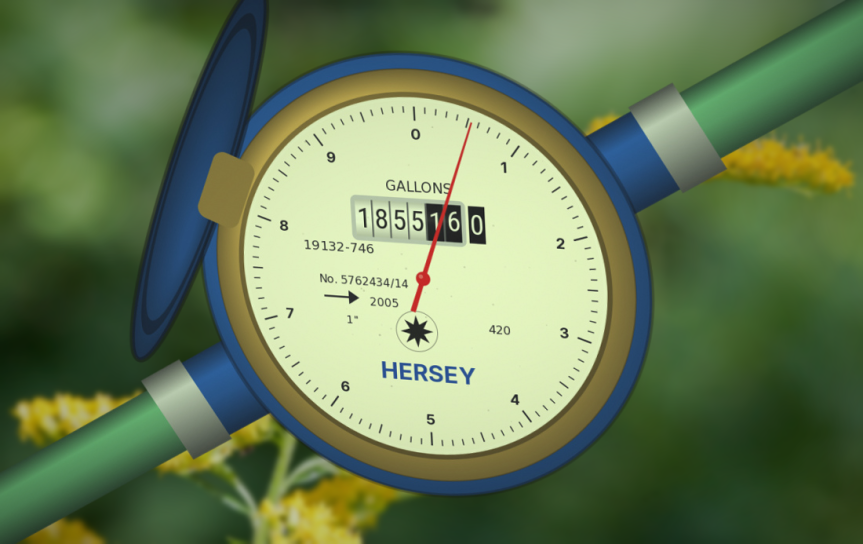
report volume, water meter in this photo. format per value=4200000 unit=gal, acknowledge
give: value=1855160.5 unit=gal
